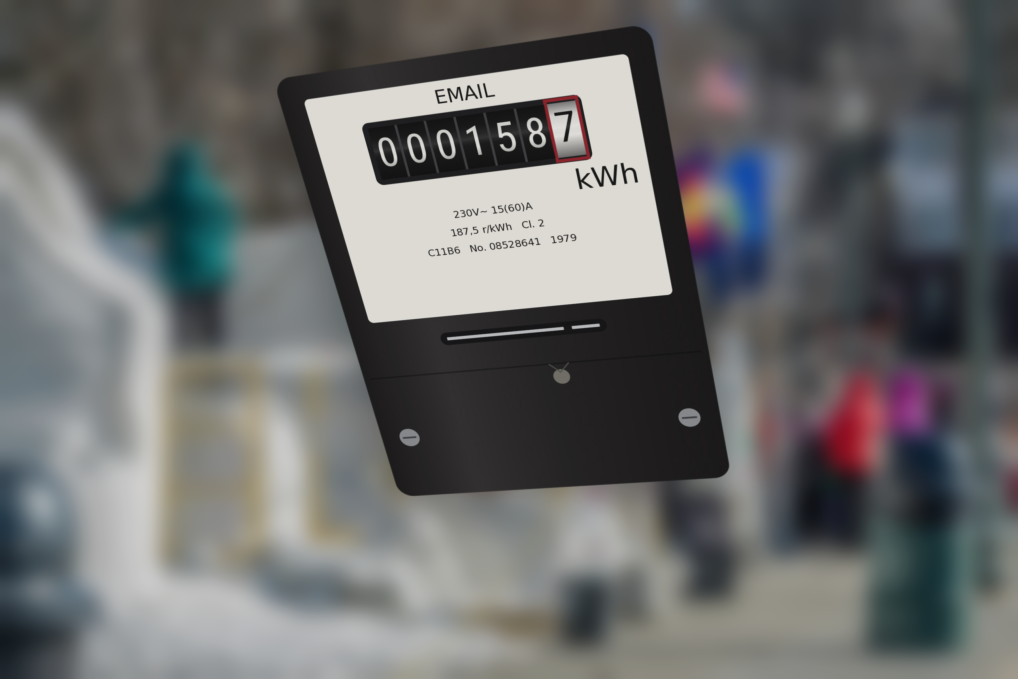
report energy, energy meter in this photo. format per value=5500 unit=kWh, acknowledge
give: value=158.7 unit=kWh
